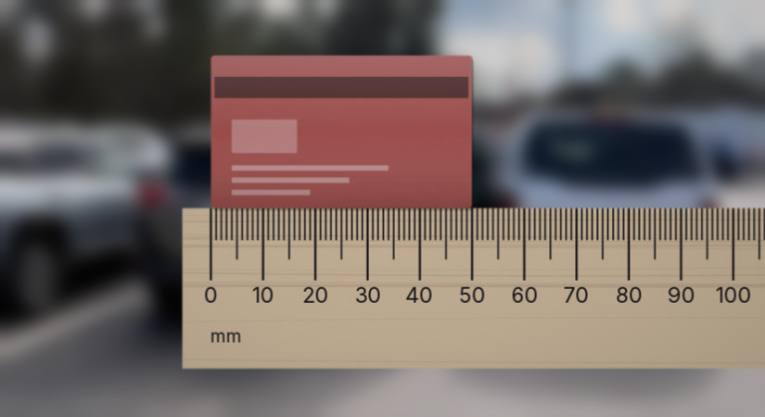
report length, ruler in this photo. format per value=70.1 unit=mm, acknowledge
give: value=50 unit=mm
